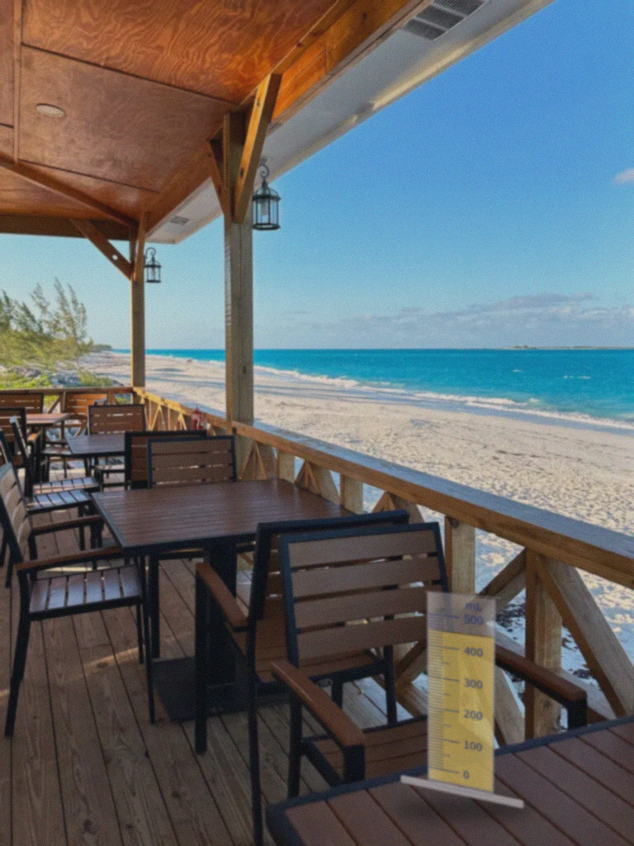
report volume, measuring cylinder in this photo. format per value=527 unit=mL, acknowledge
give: value=450 unit=mL
